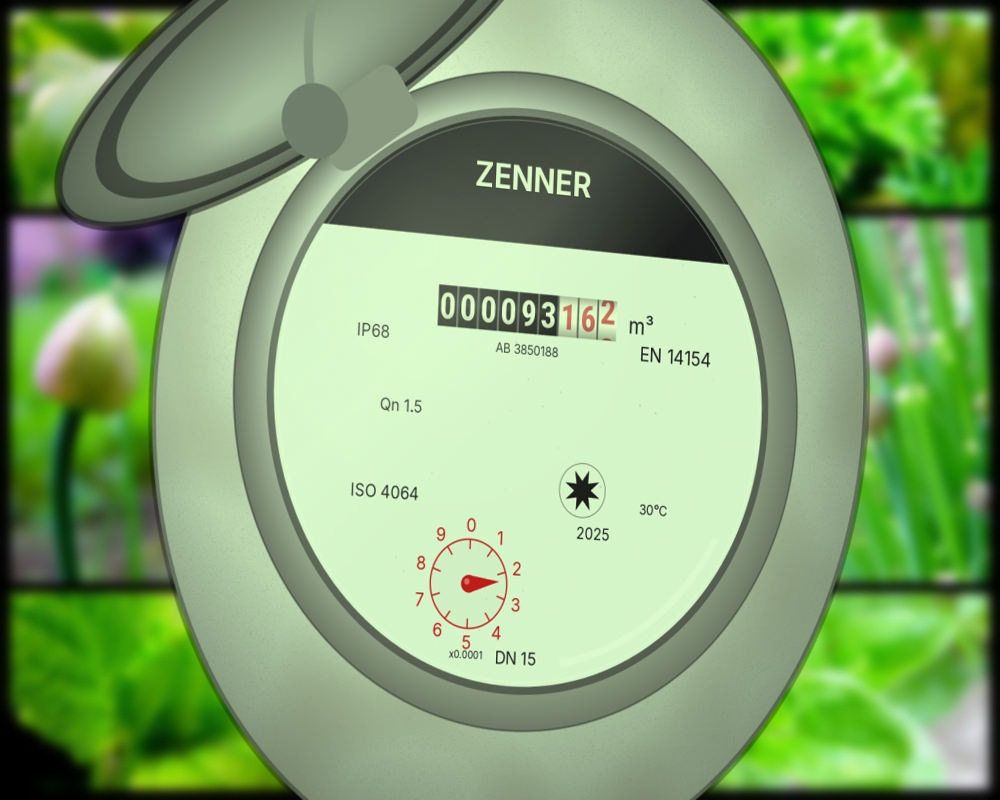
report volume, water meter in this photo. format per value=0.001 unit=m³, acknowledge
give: value=93.1622 unit=m³
